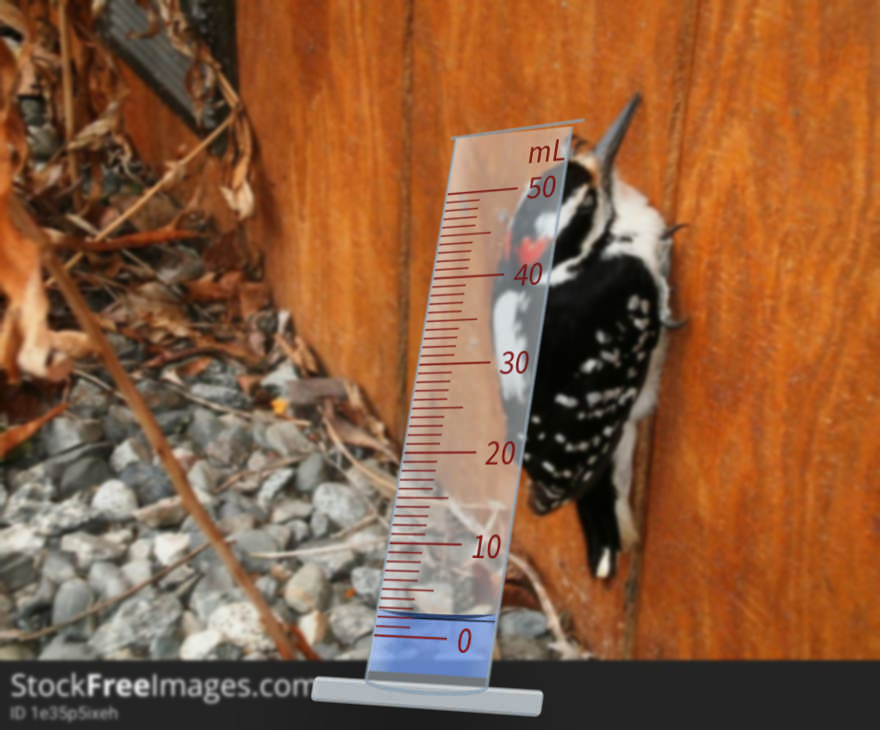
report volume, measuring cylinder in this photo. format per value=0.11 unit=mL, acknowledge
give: value=2 unit=mL
